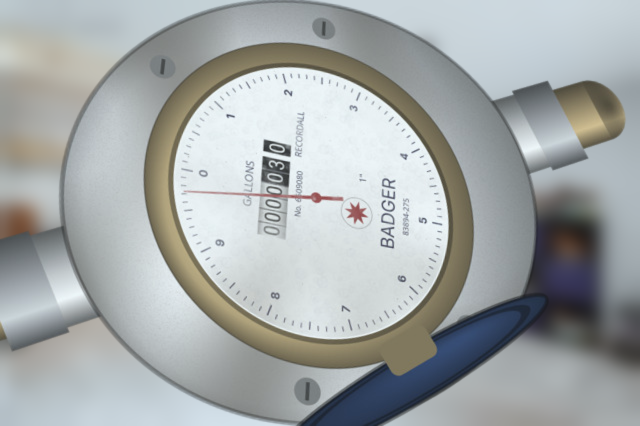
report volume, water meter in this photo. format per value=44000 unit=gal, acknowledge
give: value=29.7 unit=gal
